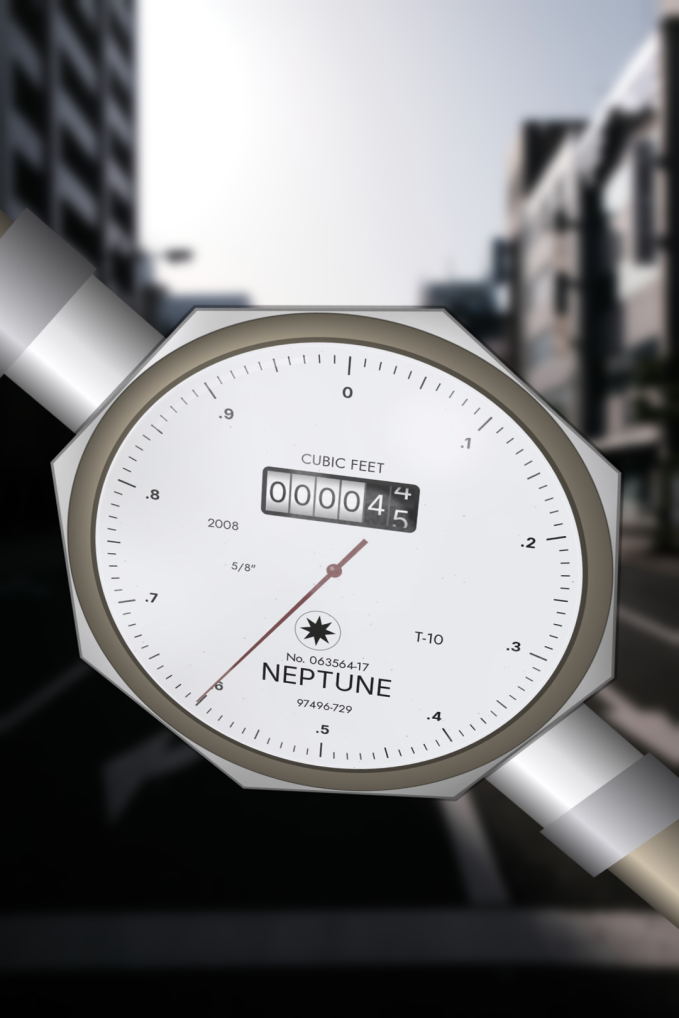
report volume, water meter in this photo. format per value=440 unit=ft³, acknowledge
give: value=44.60 unit=ft³
